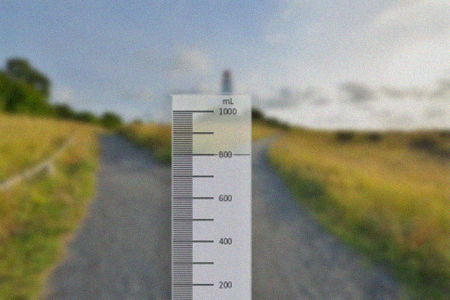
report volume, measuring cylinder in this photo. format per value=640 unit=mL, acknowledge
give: value=800 unit=mL
